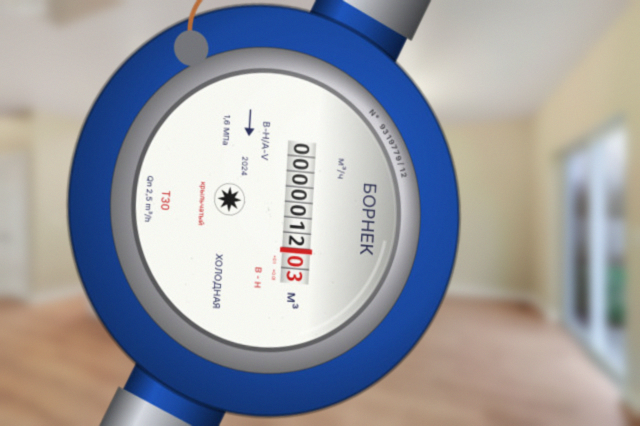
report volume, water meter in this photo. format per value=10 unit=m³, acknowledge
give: value=12.03 unit=m³
